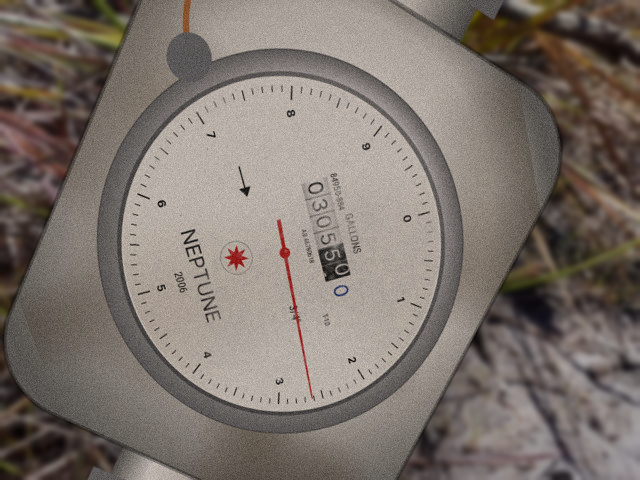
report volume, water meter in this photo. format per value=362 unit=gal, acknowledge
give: value=305502.6 unit=gal
